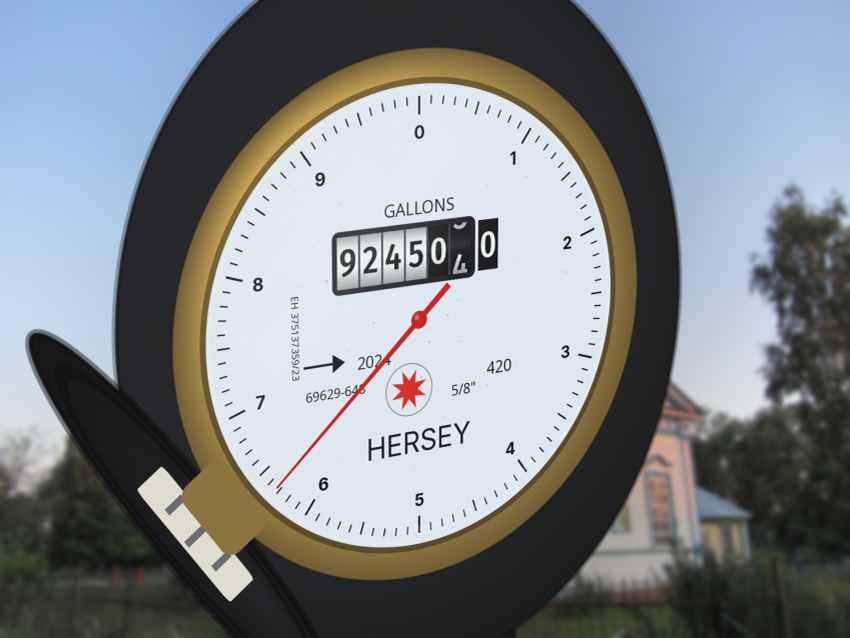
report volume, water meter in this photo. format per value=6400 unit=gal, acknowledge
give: value=9245036.3 unit=gal
